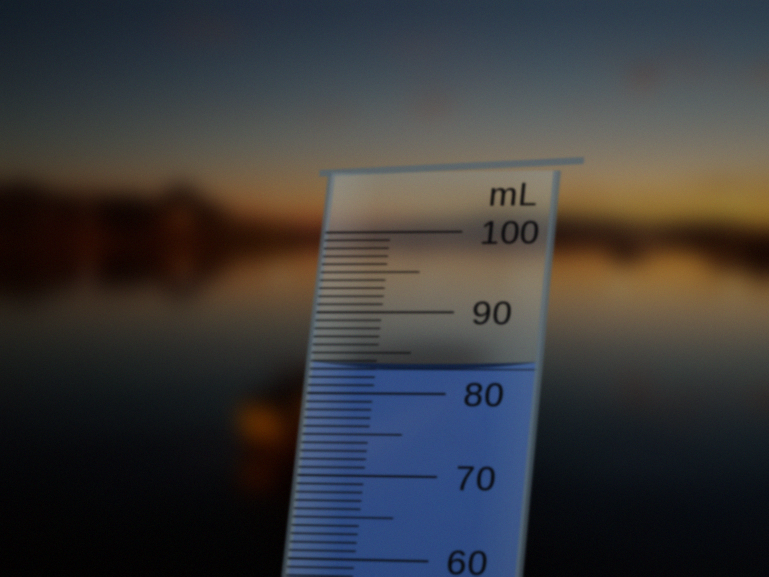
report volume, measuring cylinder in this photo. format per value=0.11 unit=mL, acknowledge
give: value=83 unit=mL
